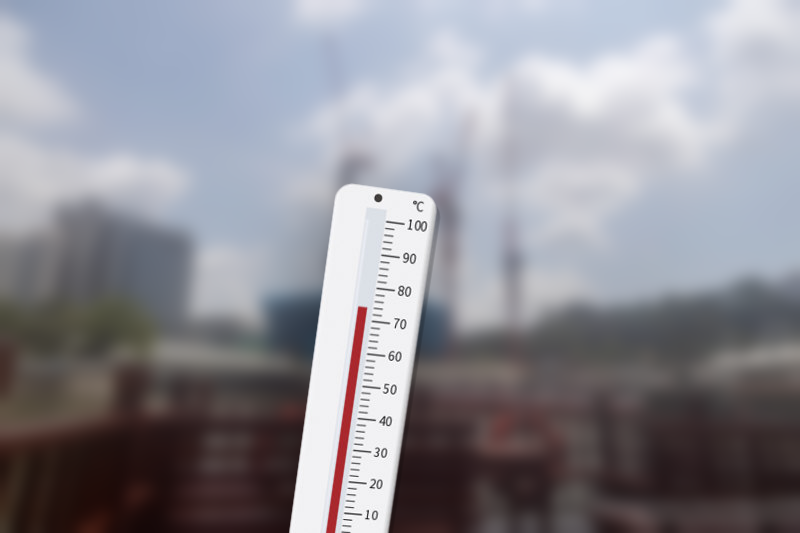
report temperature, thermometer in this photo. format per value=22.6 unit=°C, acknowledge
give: value=74 unit=°C
